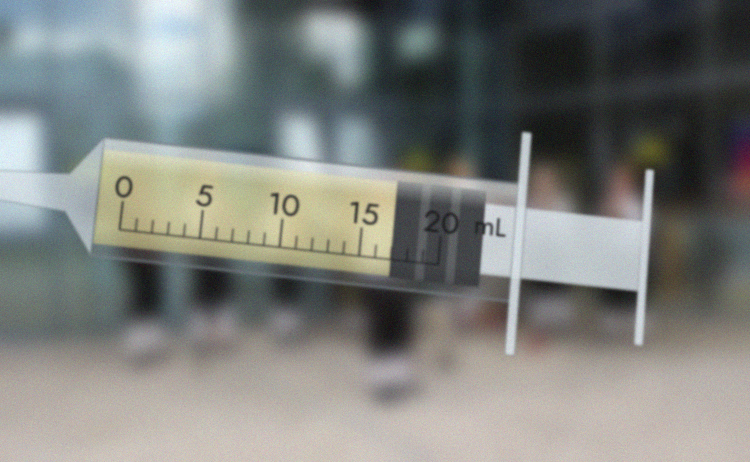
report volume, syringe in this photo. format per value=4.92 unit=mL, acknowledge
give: value=17 unit=mL
